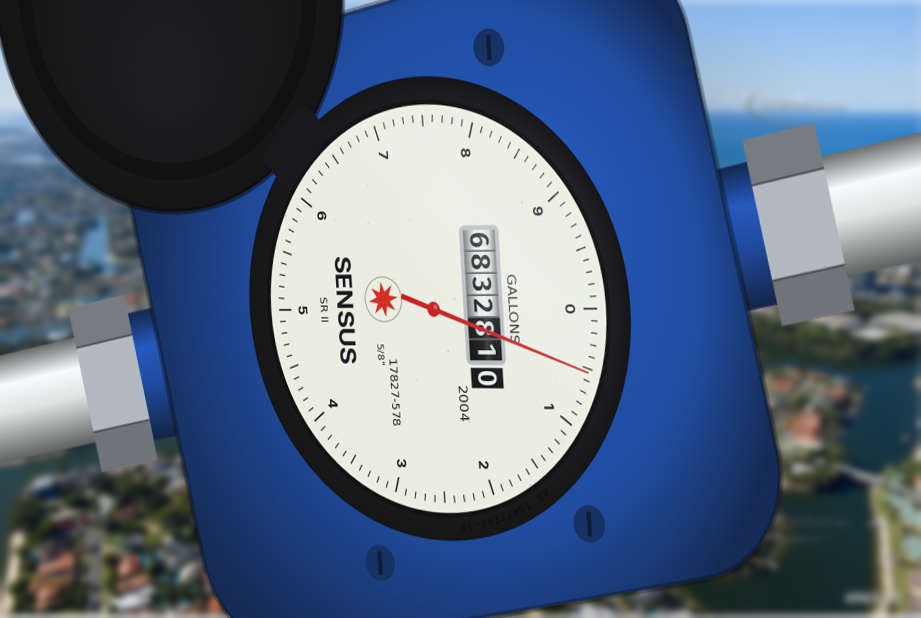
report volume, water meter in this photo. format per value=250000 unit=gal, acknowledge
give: value=6832810.5 unit=gal
